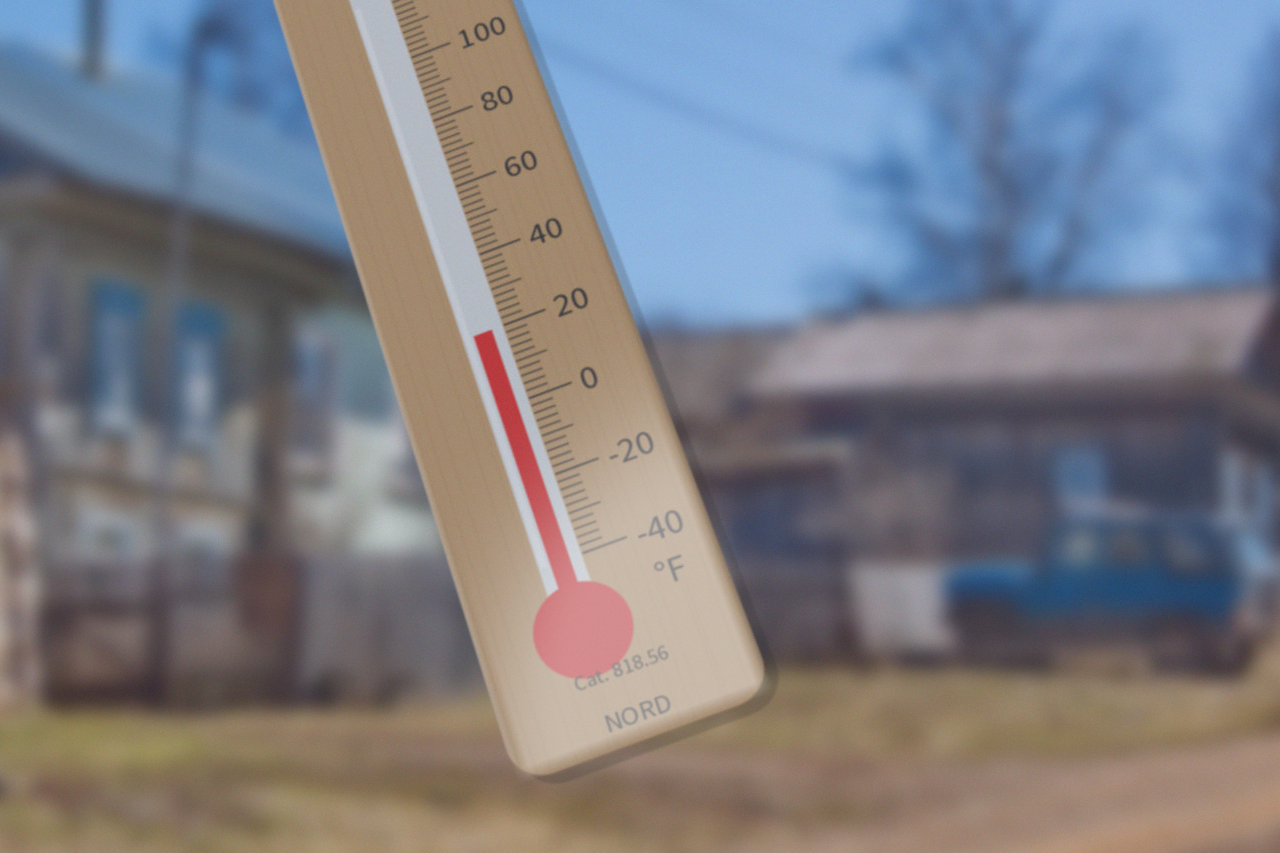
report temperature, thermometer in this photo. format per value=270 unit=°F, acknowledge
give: value=20 unit=°F
